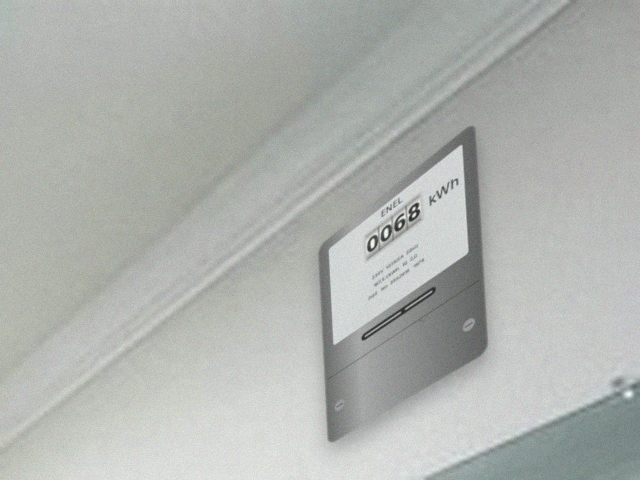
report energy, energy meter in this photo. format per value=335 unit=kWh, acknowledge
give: value=68 unit=kWh
